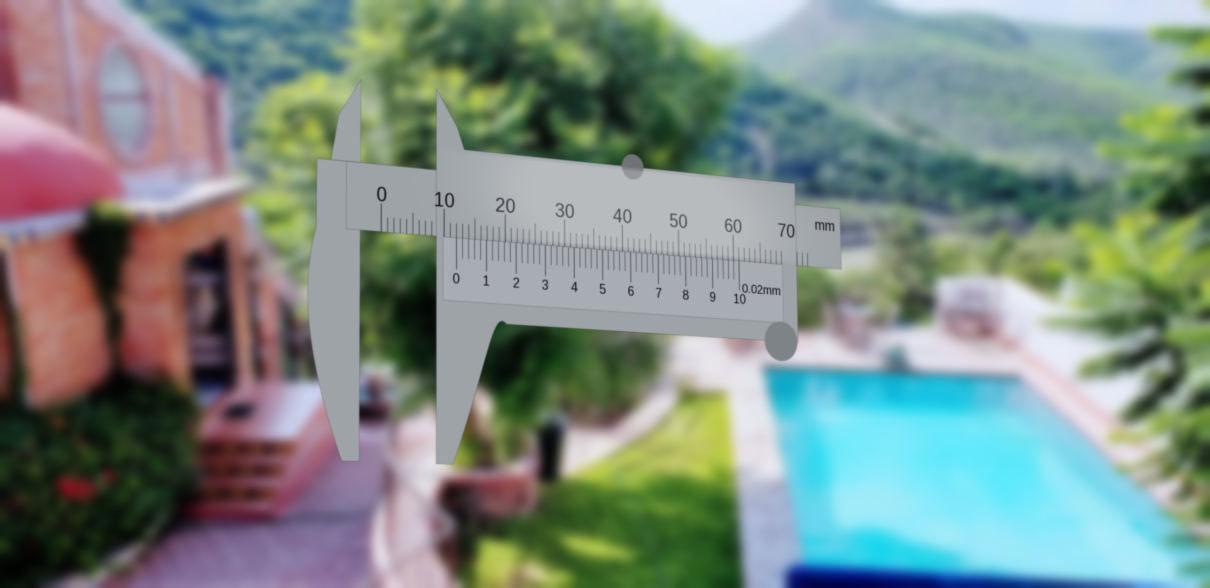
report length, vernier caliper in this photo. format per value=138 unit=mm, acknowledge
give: value=12.0 unit=mm
